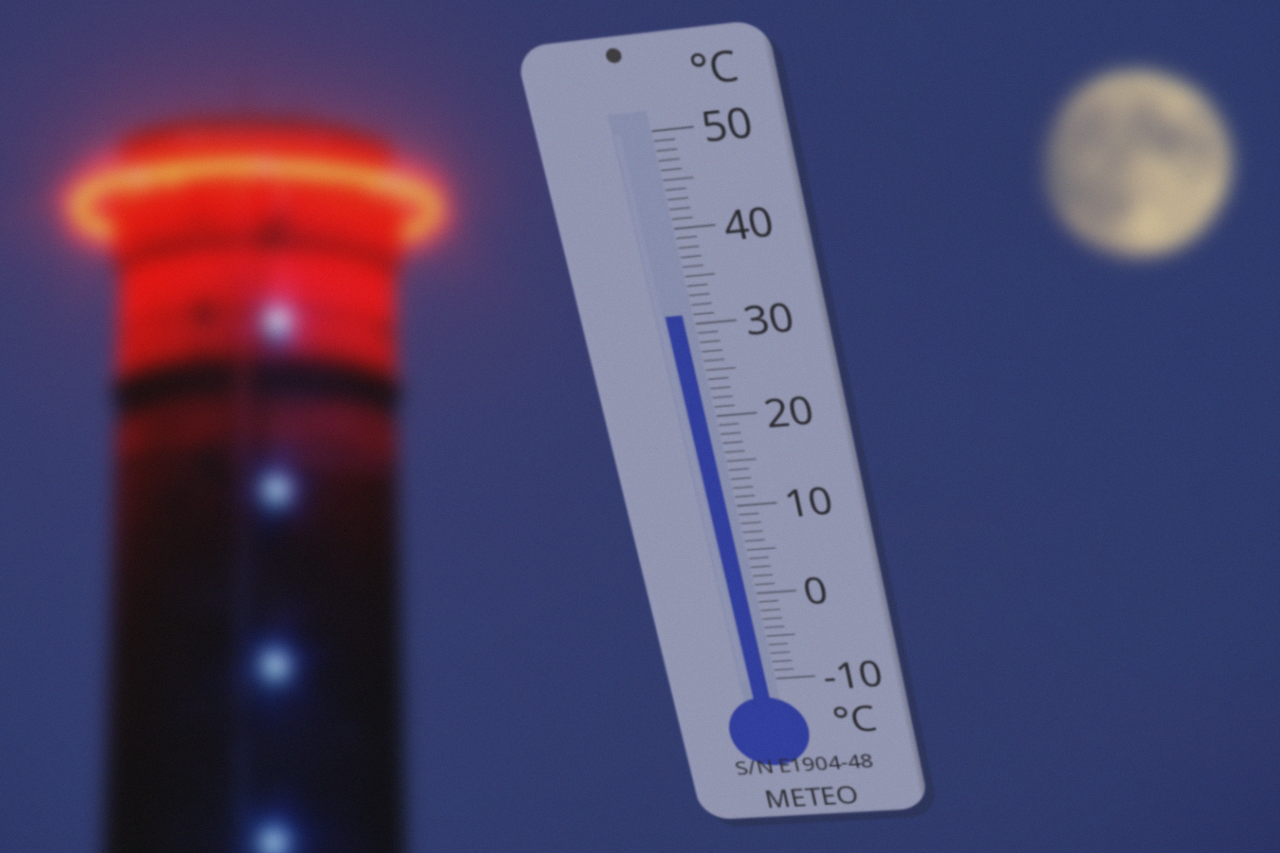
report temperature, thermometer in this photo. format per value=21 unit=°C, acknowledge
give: value=31 unit=°C
